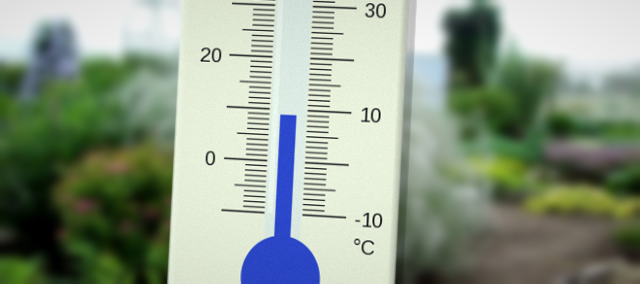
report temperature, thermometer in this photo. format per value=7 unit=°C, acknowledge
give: value=9 unit=°C
